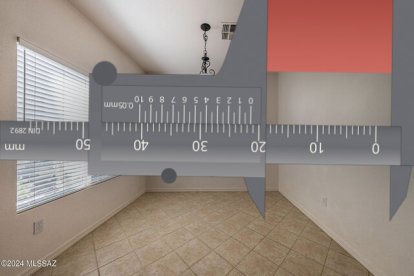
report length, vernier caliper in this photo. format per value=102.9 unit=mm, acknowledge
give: value=21.4 unit=mm
